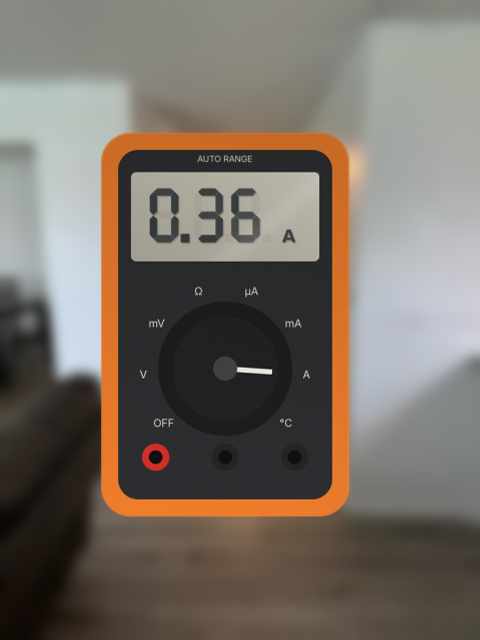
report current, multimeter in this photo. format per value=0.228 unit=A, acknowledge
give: value=0.36 unit=A
